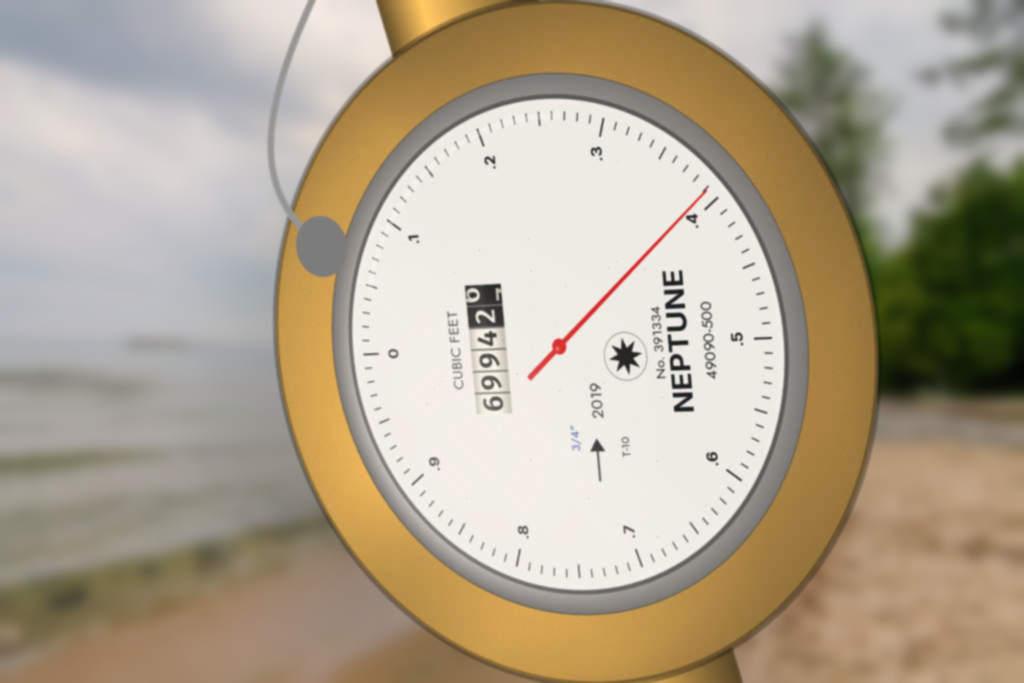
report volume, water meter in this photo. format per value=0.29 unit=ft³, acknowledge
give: value=699426.39 unit=ft³
